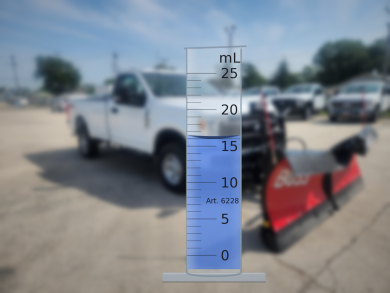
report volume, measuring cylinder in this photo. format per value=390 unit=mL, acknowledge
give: value=16 unit=mL
